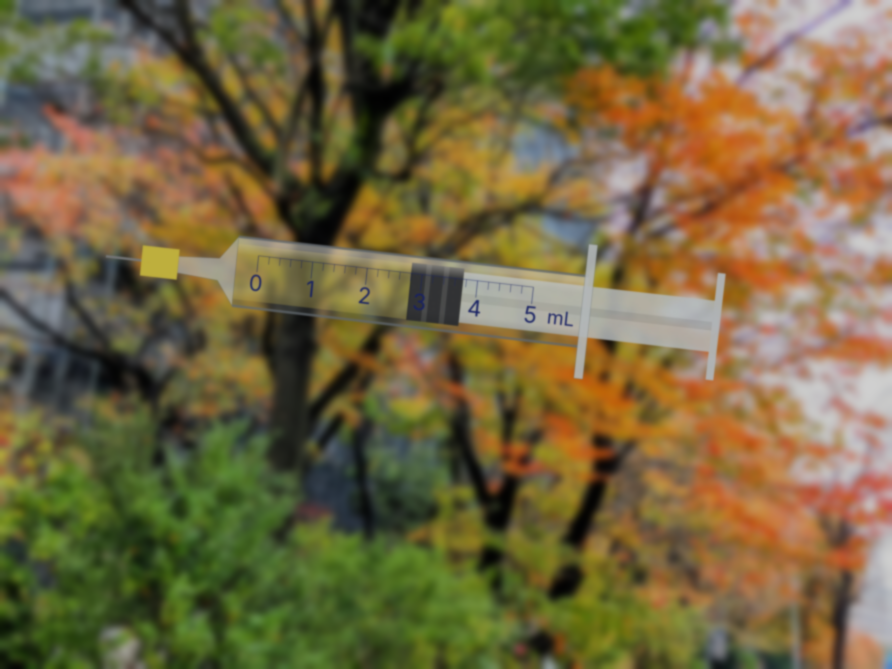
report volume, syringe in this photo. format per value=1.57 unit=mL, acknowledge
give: value=2.8 unit=mL
